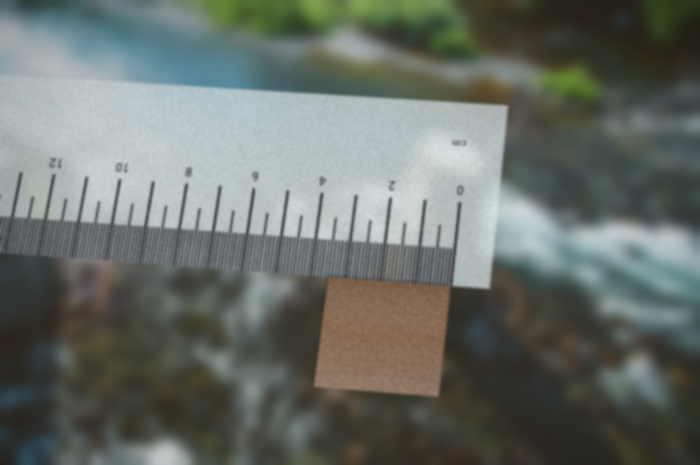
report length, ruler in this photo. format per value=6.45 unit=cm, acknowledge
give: value=3.5 unit=cm
